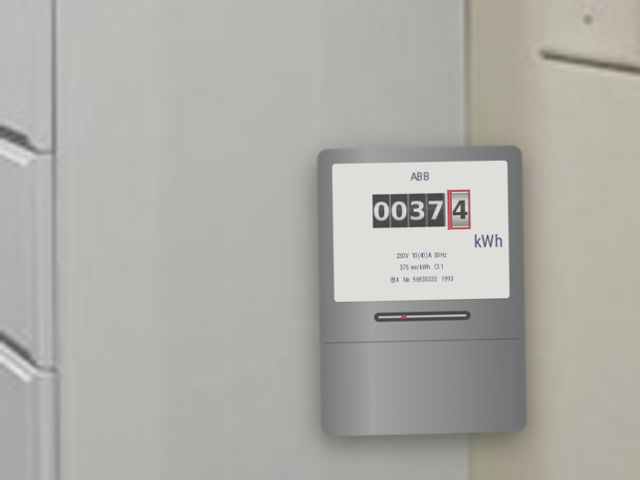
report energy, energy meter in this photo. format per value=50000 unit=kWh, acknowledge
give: value=37.4 unit=kWh
